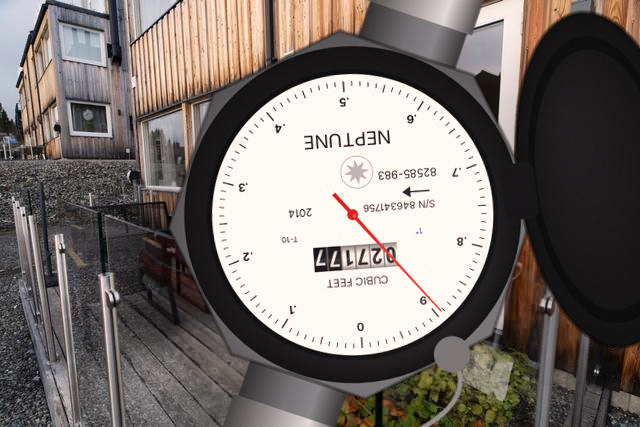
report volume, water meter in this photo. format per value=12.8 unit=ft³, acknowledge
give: value=27176.89 unit=ft³
